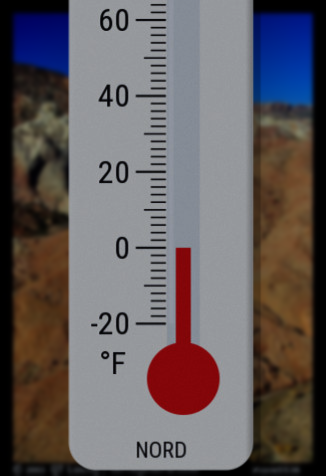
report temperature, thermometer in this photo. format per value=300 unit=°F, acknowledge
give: value=0 unit=°F
